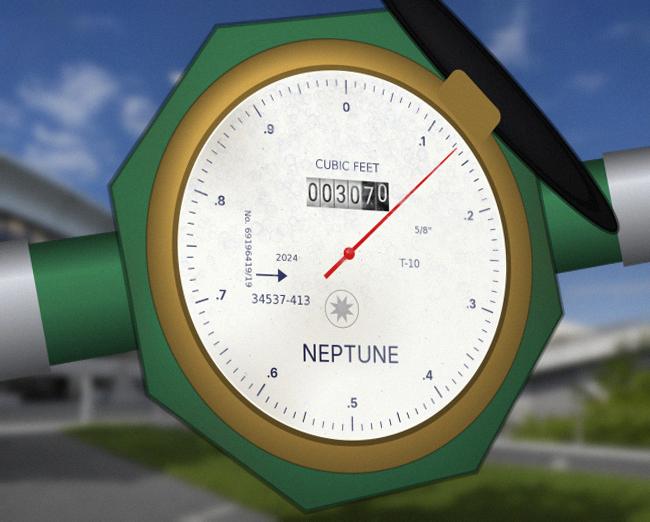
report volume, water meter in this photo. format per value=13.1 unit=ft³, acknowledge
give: value=3070.13 unit=ft³
